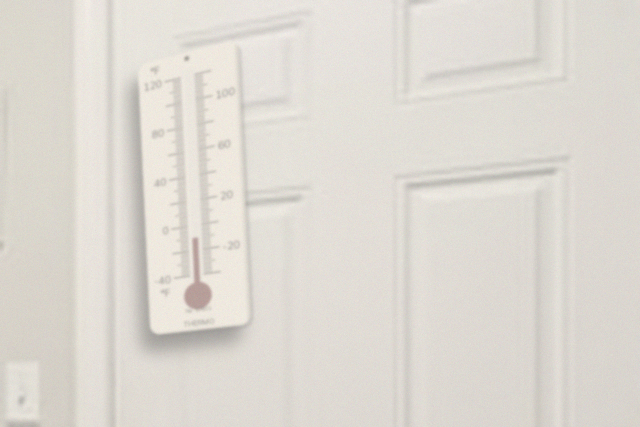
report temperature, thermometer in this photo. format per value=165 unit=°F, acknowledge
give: value=-10 unit=°F
